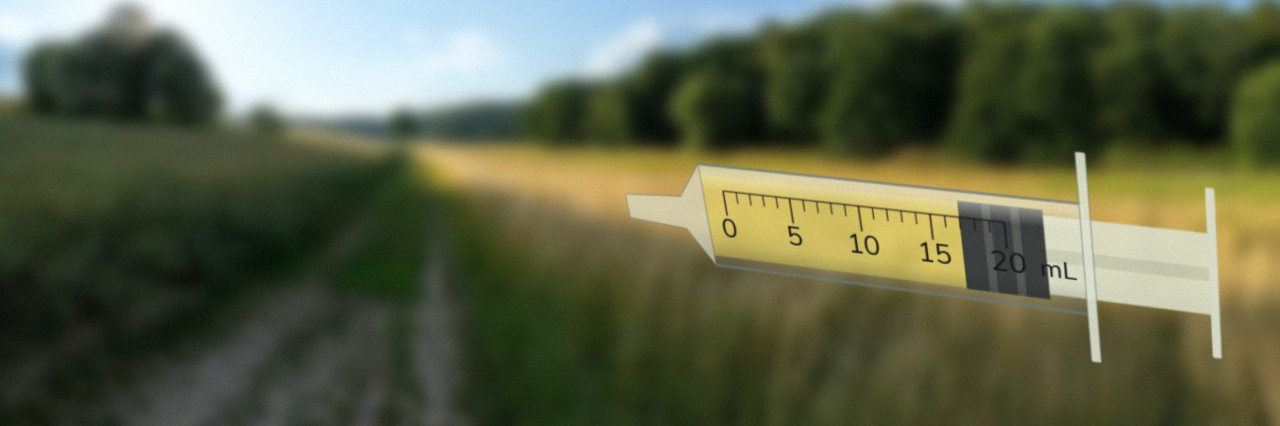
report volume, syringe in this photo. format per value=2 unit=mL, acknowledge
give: value=17 unit=mL
